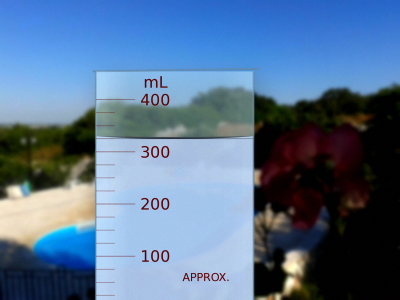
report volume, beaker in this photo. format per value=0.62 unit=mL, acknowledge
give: value=325 unit=mL
